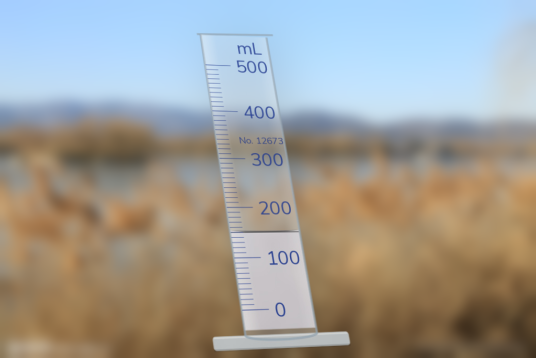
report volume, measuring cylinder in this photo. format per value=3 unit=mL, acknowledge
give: value=150 unit=mL
